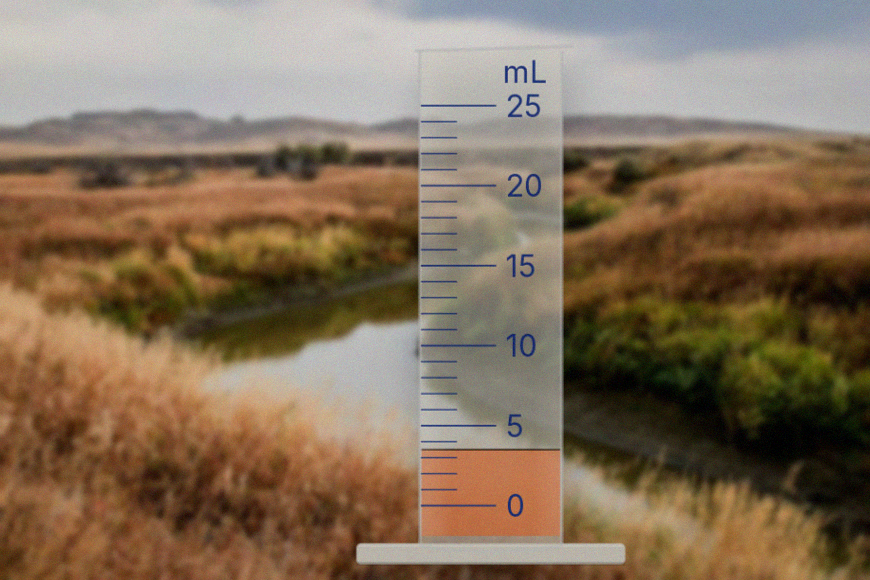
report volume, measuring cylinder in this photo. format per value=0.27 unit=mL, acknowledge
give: value=3.5 unit=mL
